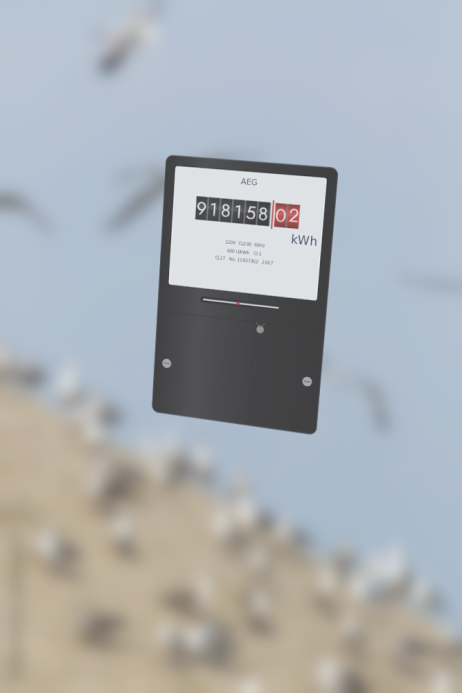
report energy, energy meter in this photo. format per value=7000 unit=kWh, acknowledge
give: value=918158.02 unit=kWh
